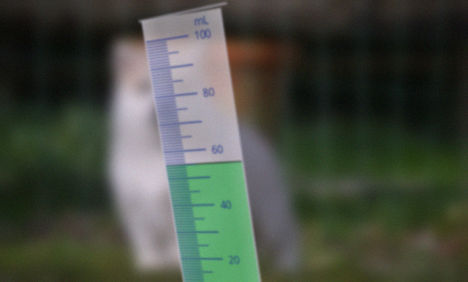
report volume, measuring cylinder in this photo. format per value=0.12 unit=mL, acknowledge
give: value=55 unit=mL
